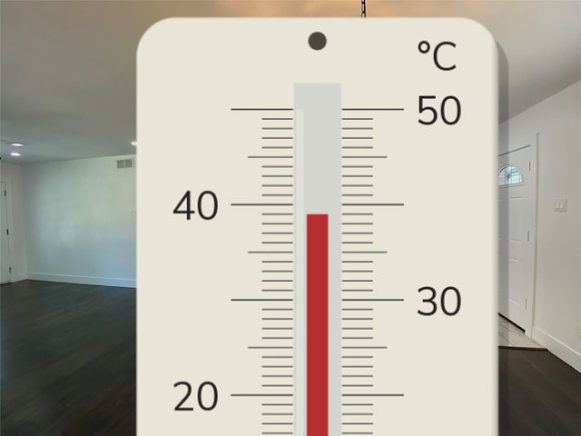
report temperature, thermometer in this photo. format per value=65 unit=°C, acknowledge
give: value=39 unit=°C
